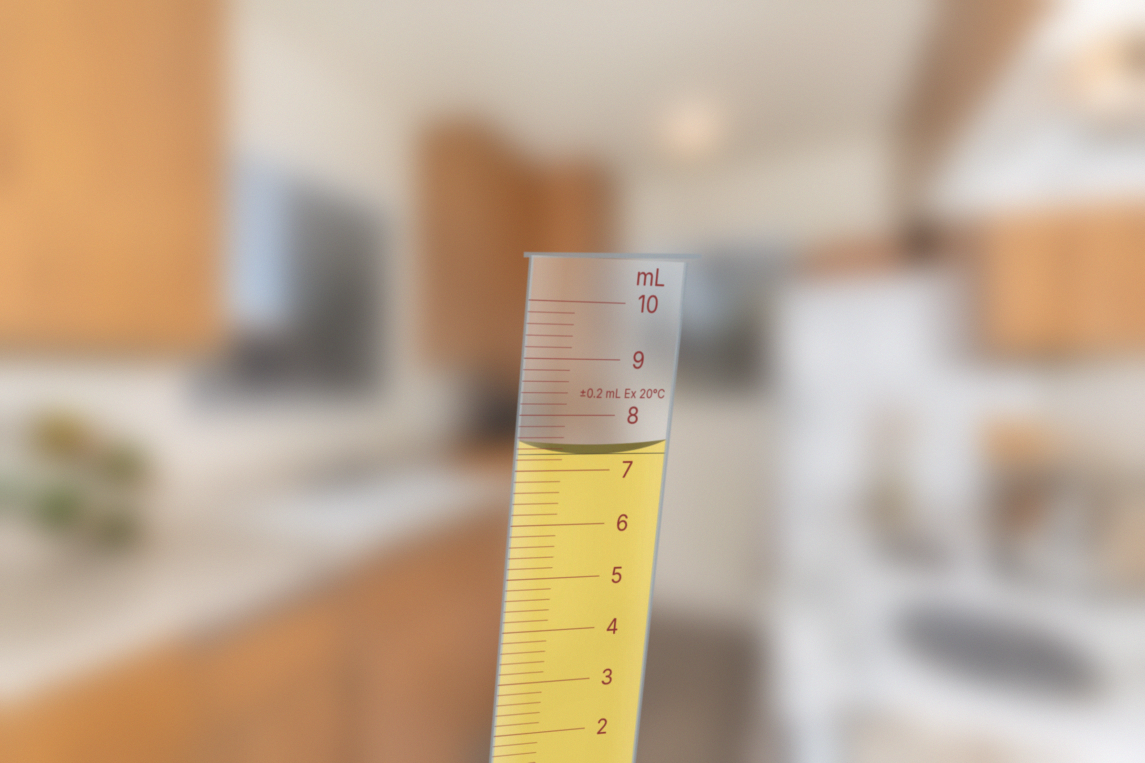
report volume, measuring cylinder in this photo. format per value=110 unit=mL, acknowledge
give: value=7.3 unit=mL
